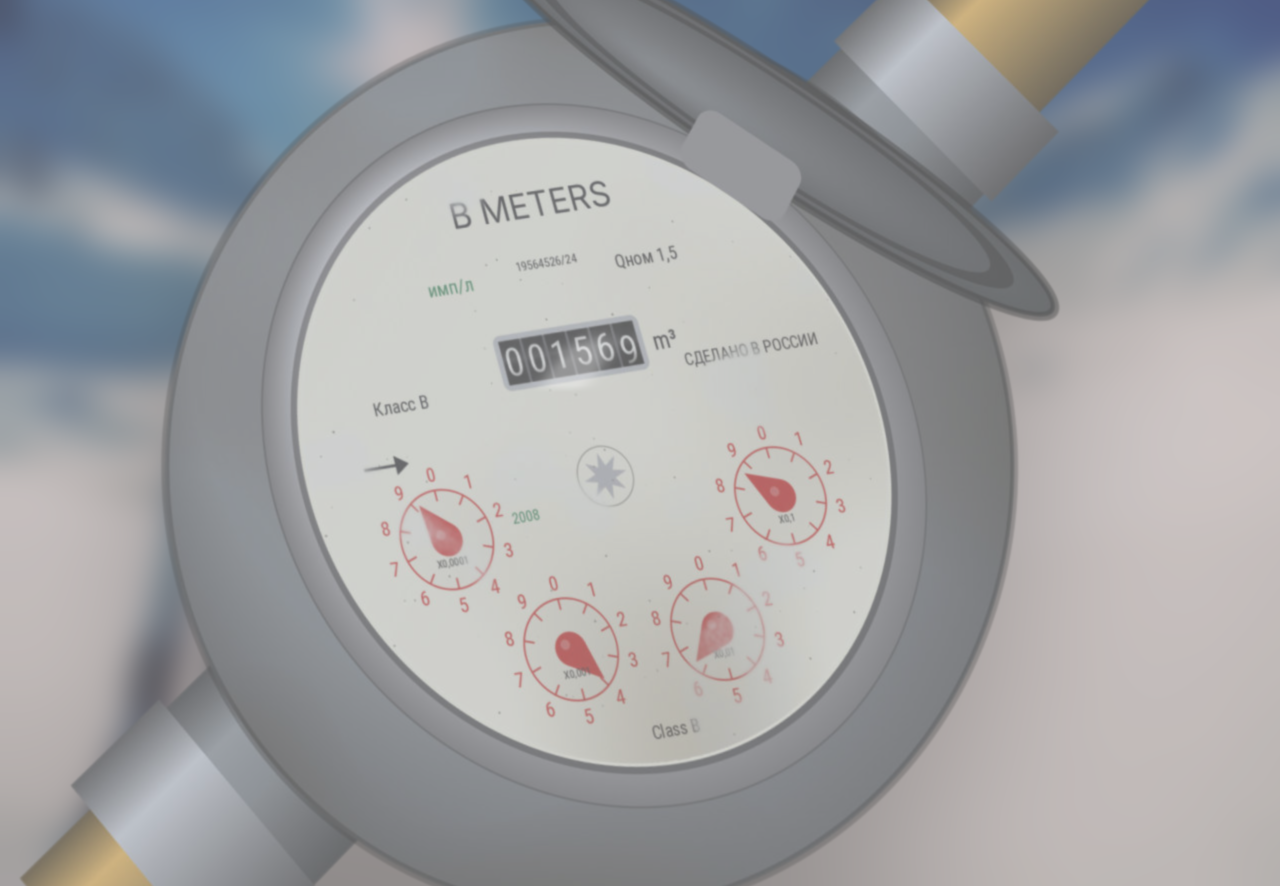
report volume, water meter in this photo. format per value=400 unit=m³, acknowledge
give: value=1568.8639 unit=m³
